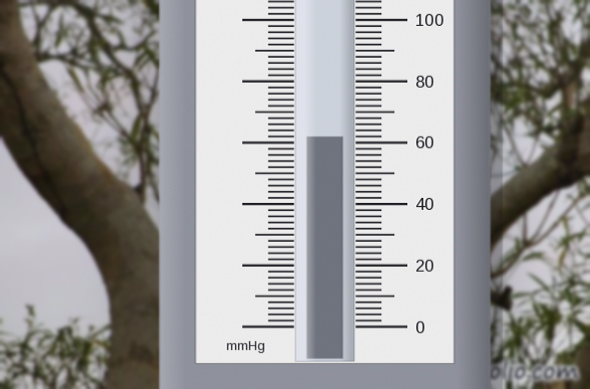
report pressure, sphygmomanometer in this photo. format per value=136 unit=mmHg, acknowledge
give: value=62 unit=mmHg
